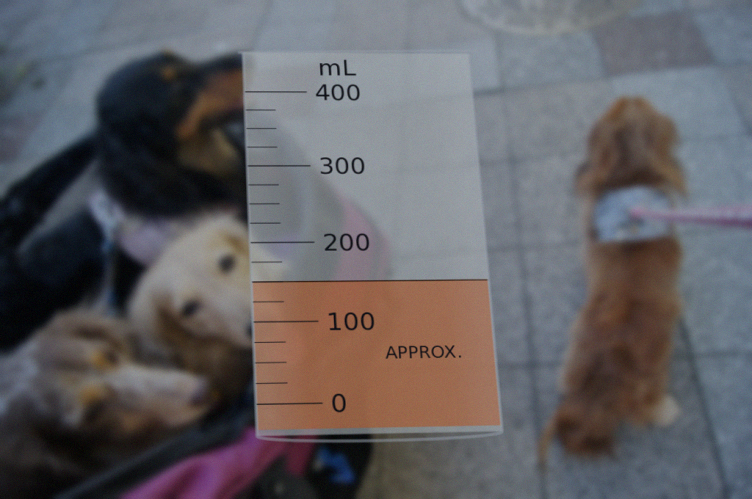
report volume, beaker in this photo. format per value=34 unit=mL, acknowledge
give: value=150 unit=mL
